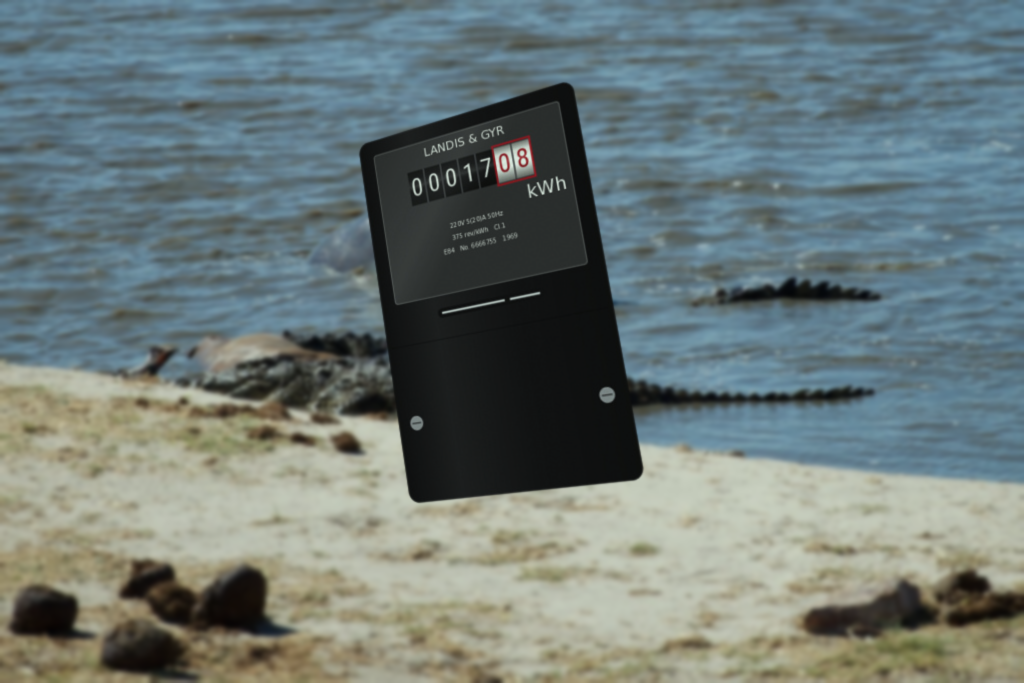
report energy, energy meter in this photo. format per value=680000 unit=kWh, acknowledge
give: value=17.08 unit=kWh
